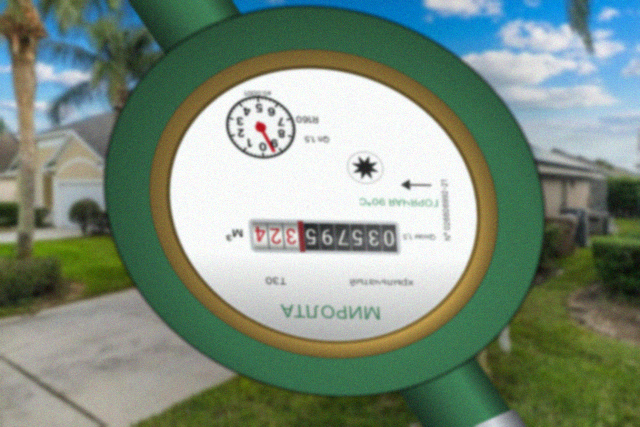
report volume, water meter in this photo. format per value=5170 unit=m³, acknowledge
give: value=35795.3239 unit=m³
